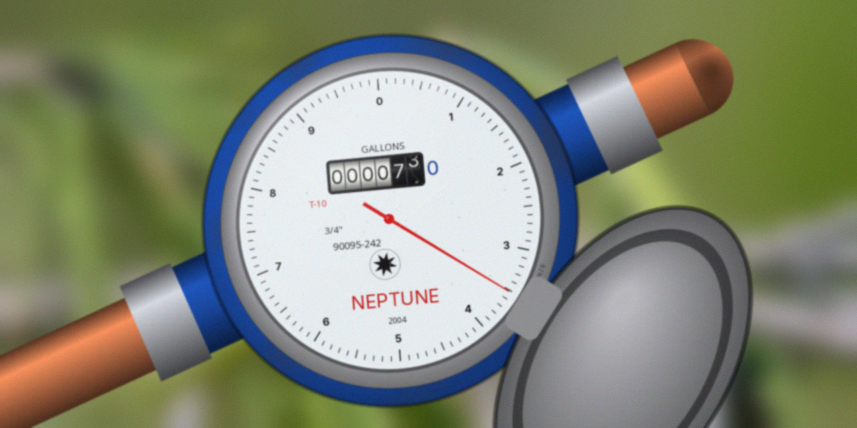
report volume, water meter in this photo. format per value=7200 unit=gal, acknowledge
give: value=733.5 unit=gal
